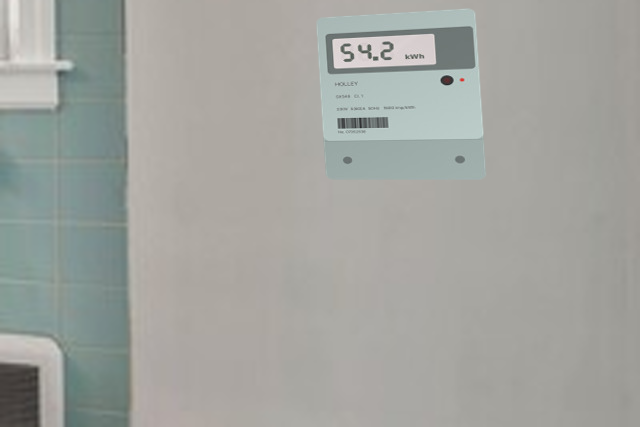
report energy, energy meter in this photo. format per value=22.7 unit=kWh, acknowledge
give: value=54.2 unit=kWh
